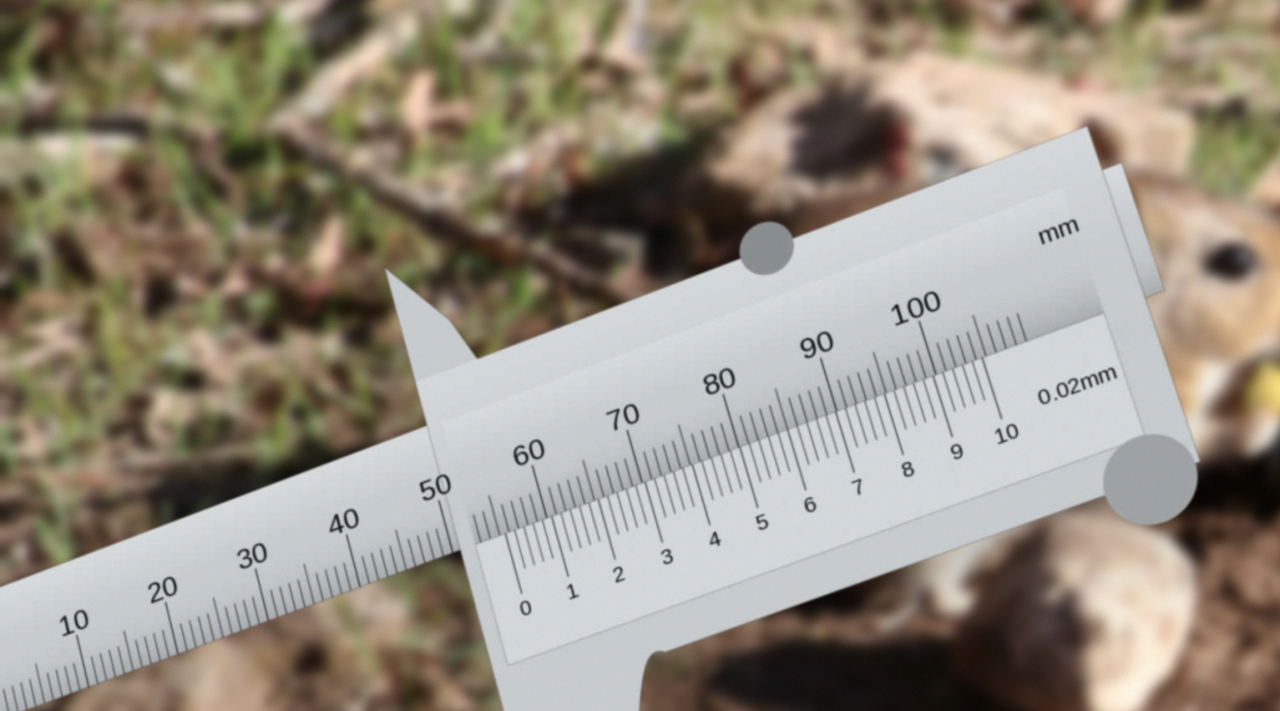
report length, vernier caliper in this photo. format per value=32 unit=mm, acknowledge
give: value=55.6 unit=mm
